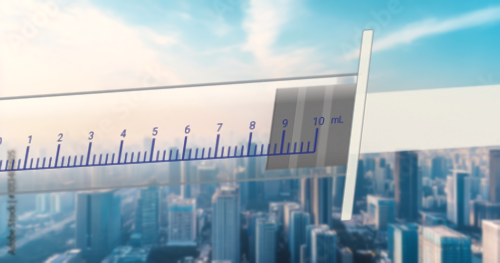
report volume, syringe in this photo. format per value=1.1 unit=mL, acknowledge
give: value=8.6 unit=mL
